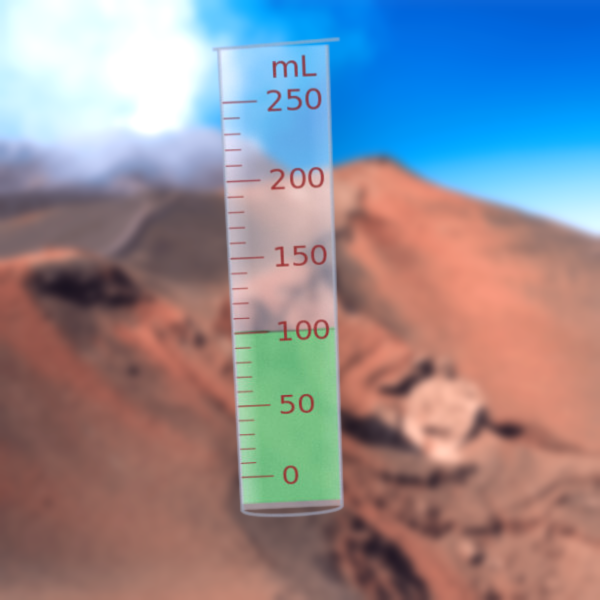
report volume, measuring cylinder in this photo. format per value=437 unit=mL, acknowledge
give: value=100 unit=mL
